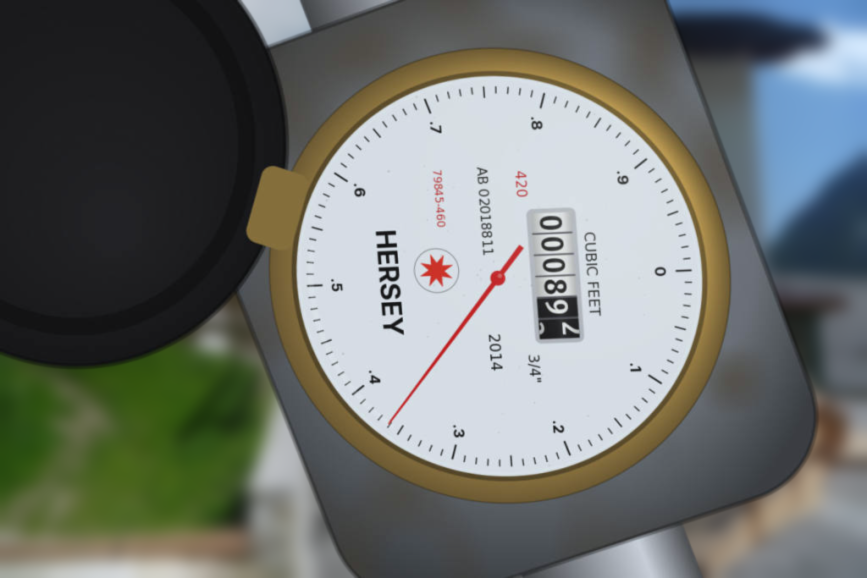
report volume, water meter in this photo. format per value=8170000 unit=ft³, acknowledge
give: value=892.36 unit=ft³
